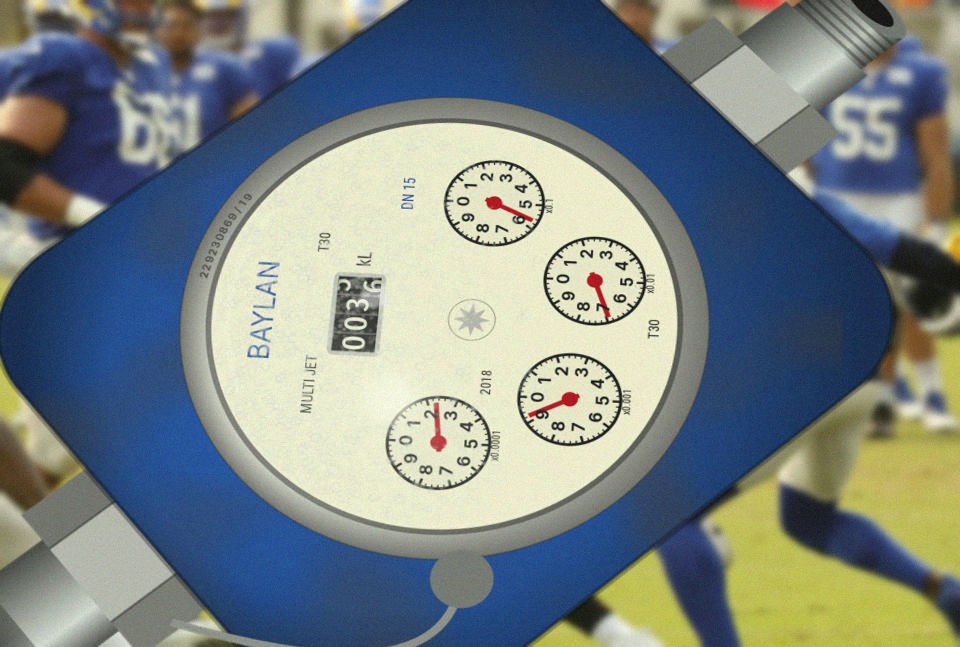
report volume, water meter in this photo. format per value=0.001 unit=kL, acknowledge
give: value=35.5692 unit=kL
